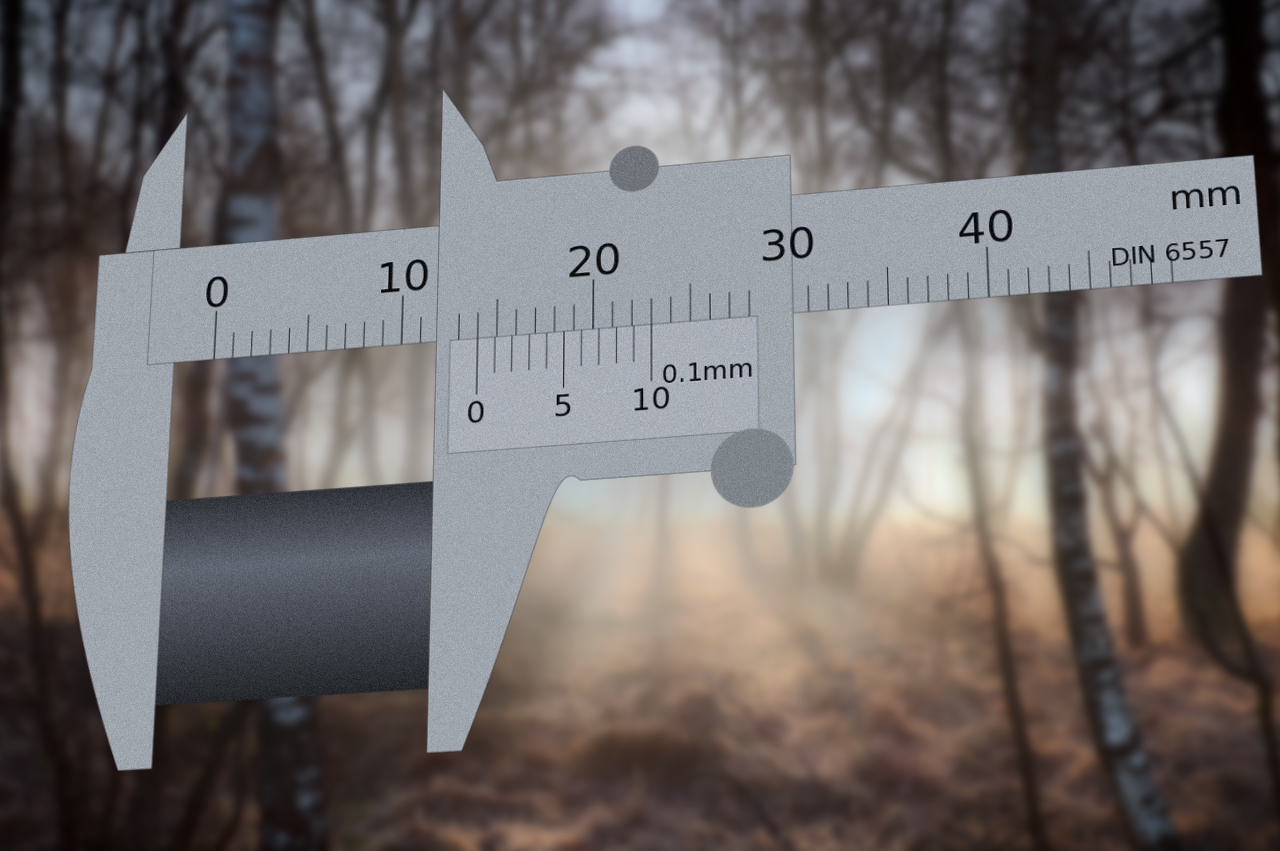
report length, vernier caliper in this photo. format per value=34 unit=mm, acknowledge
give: value=14.0 unit=mm
